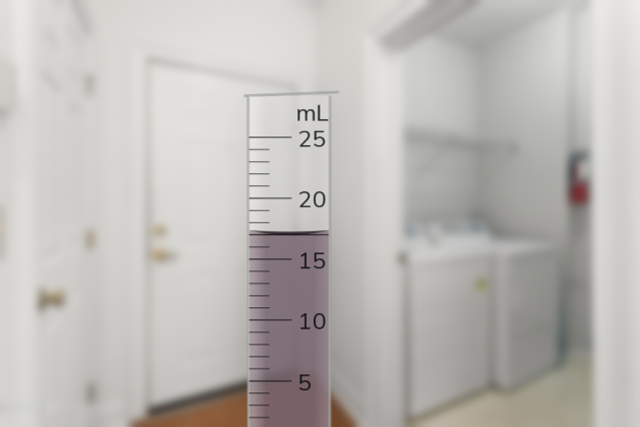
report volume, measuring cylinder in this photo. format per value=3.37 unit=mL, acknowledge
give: value=17 unit=mL
